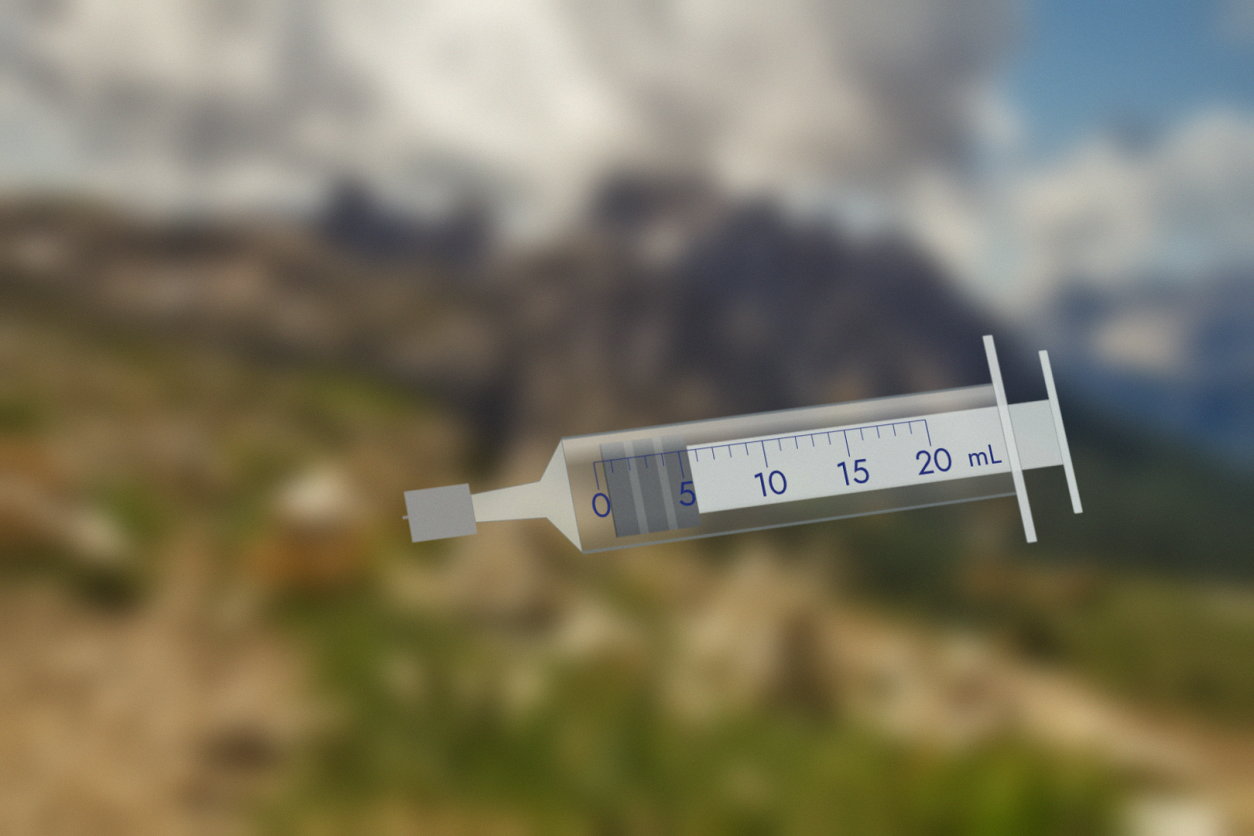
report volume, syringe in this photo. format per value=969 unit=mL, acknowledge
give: value=0.5 unit=mL
